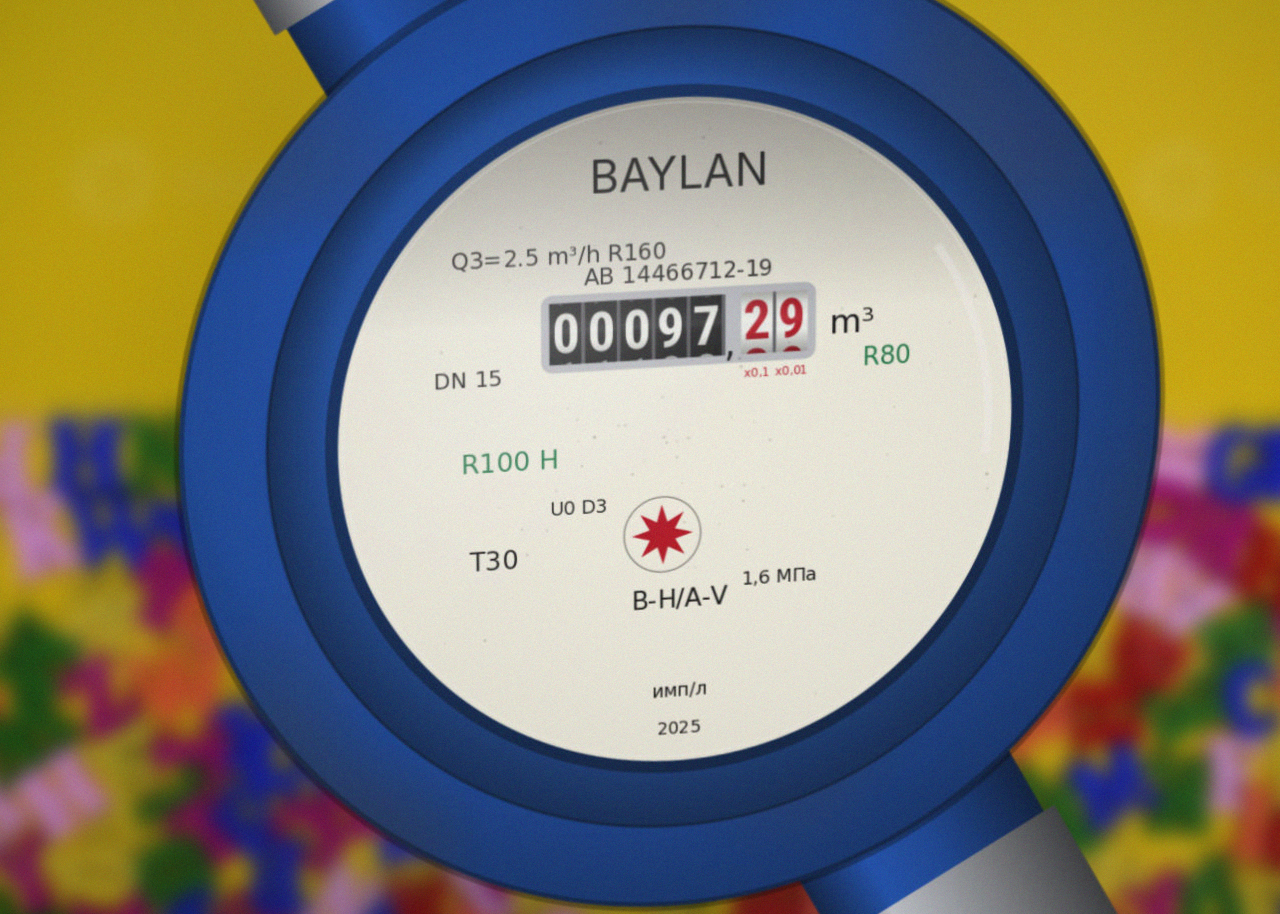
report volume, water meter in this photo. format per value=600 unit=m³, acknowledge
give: value=97.29 unit=m³
